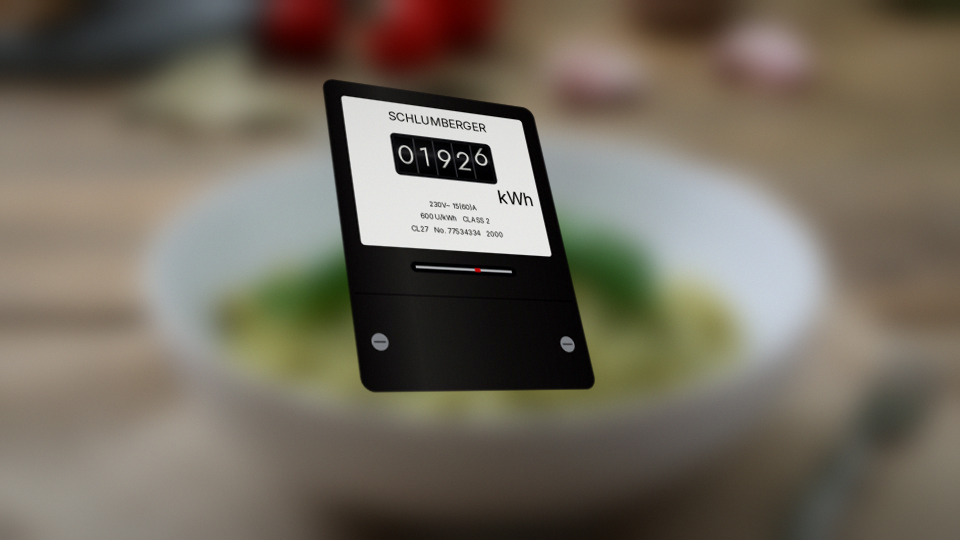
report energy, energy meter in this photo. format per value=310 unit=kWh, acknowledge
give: value=1926 unit=kWh
